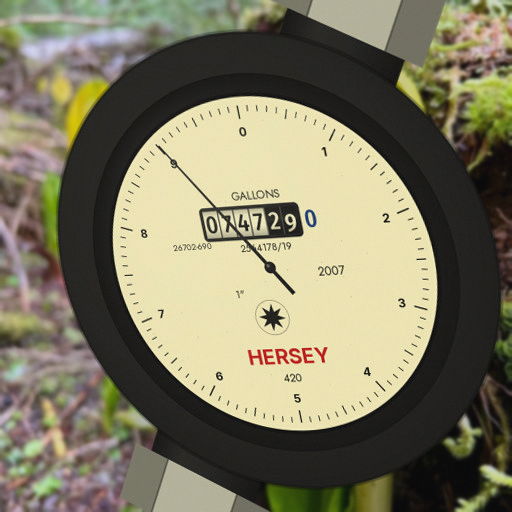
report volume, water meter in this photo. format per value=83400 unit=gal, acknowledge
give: value=747289.0 unit=gal
